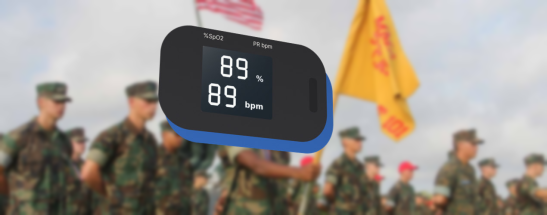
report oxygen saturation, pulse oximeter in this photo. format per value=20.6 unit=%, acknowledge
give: value=89 unit=%
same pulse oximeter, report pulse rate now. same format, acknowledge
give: value=89 unit=bpm
